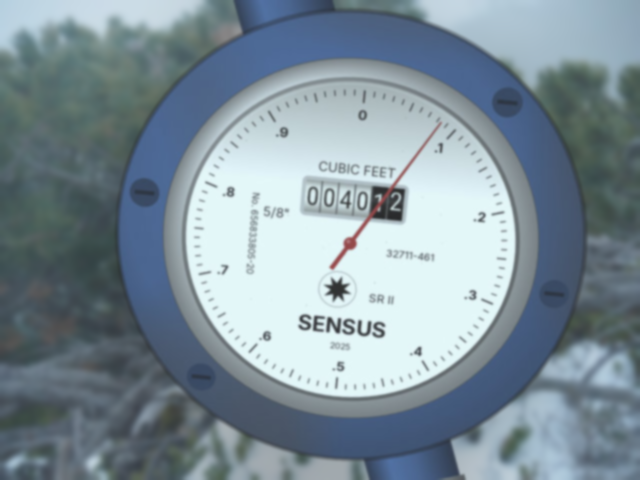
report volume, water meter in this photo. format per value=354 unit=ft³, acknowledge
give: value=4012.08 unit=ft³
